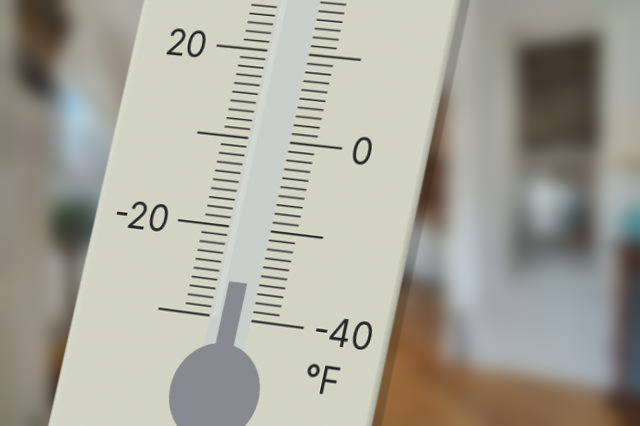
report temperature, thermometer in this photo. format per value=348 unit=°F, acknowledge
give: value=-32 unit=°F
